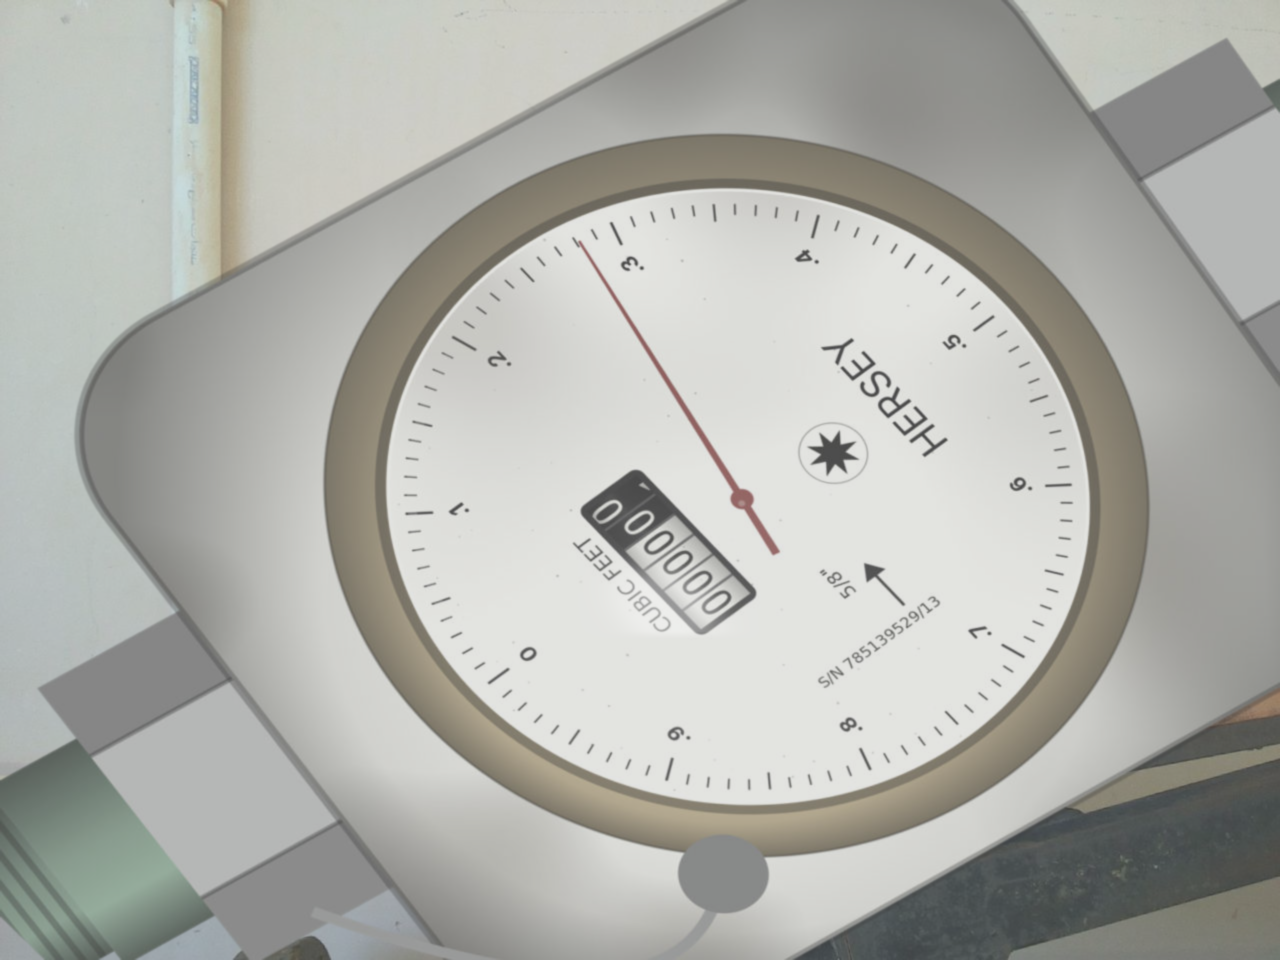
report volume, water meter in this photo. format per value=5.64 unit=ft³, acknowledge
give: value=0.28 unit=ft³
